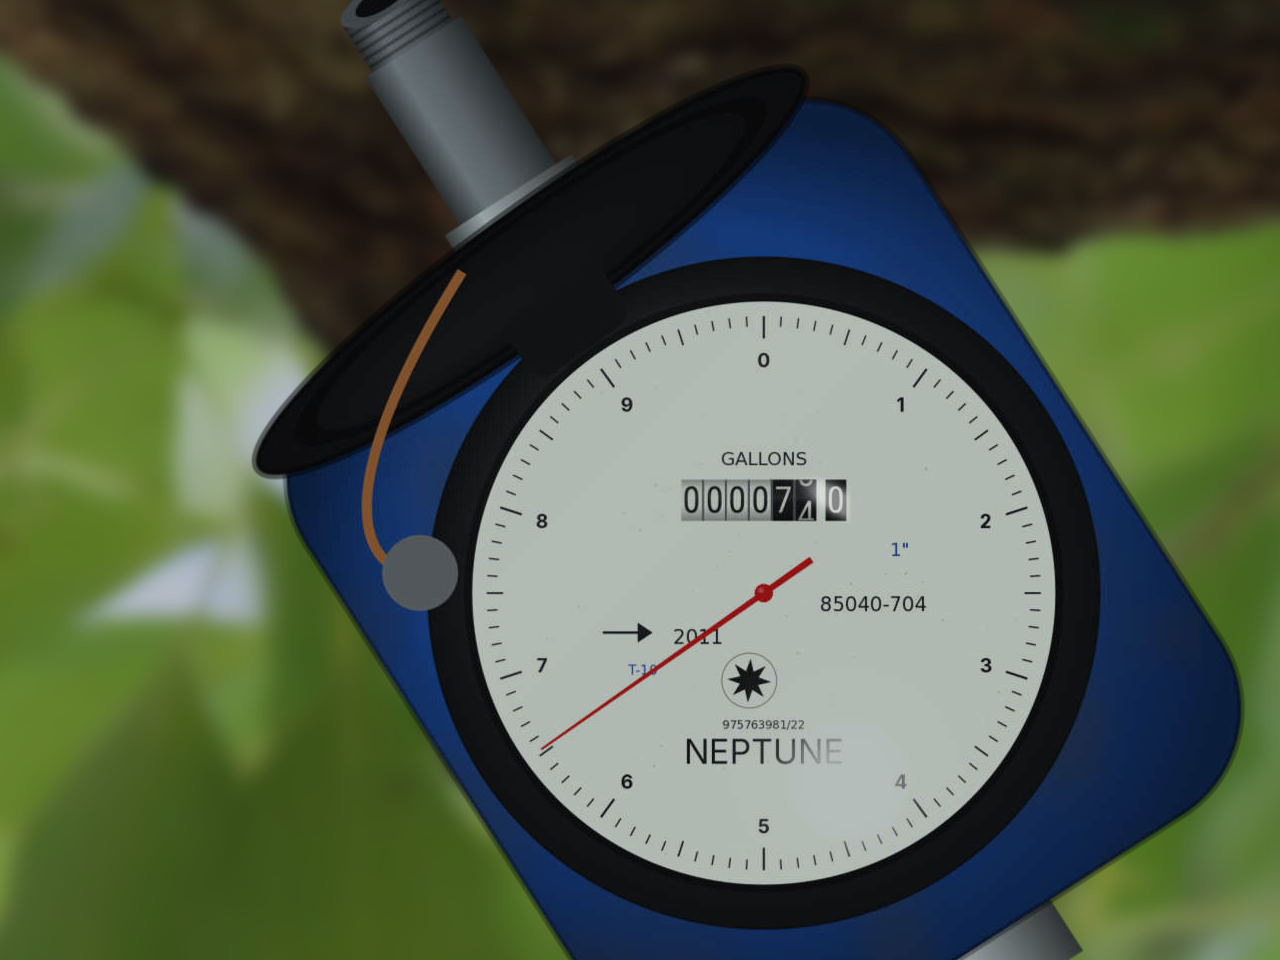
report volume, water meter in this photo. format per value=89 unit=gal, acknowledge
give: value=736.5 unit=gal
